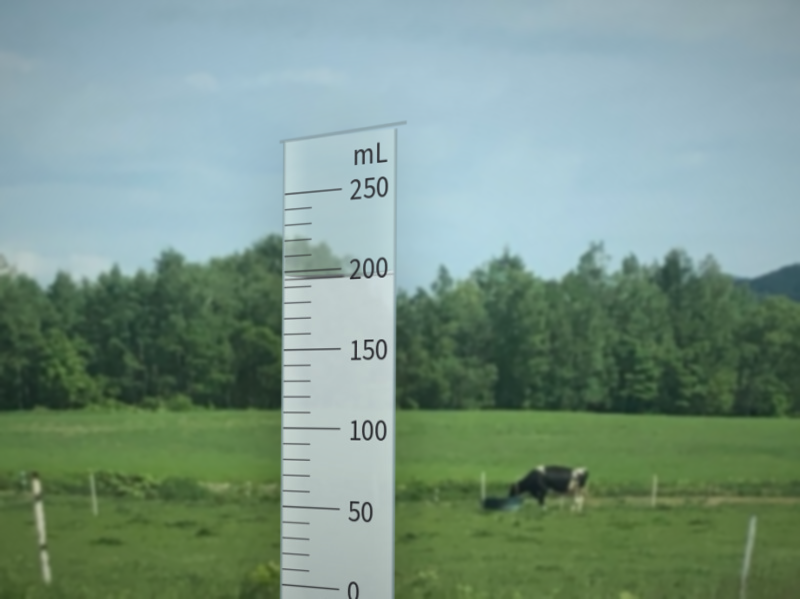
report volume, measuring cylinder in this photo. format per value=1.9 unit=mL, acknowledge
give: value=195 unit=mL
